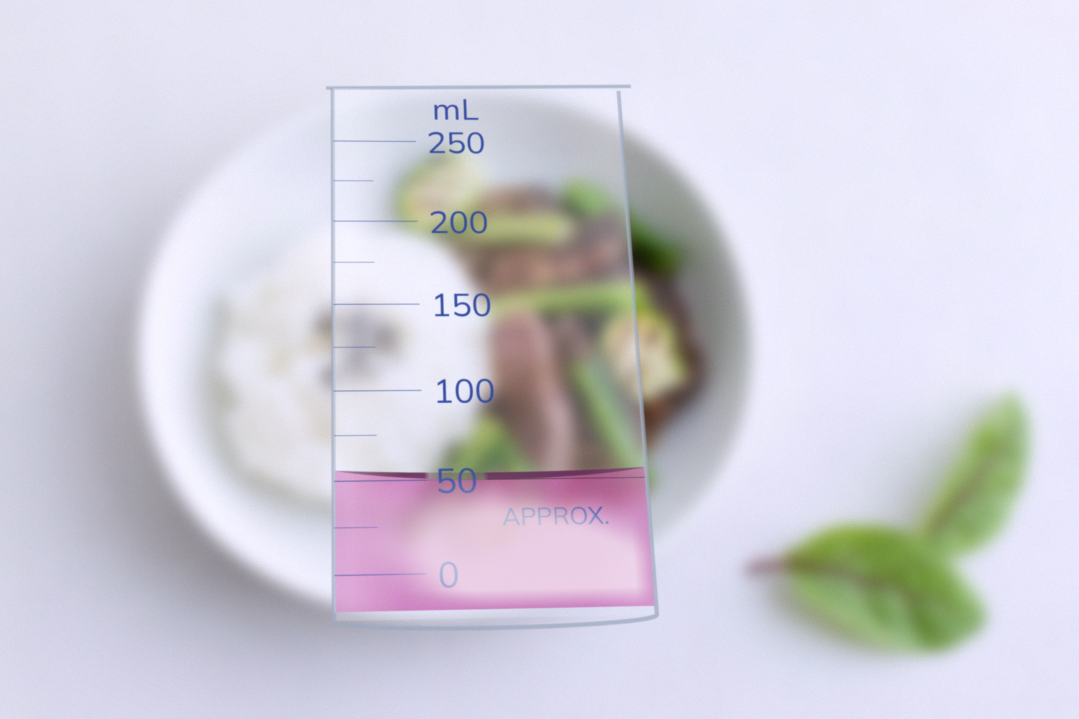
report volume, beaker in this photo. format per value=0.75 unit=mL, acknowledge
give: value=50 unit=mL
